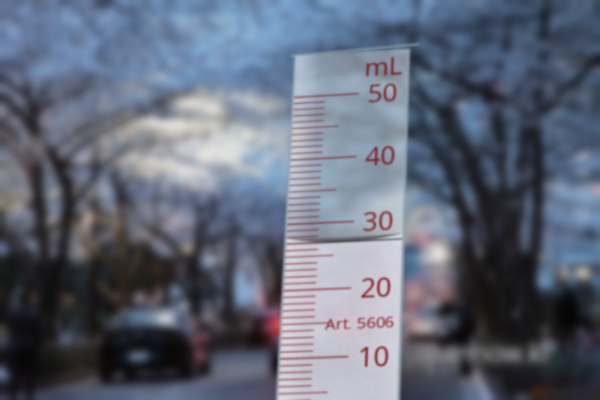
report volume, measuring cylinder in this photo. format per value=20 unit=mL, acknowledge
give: value=27 unit=mL
